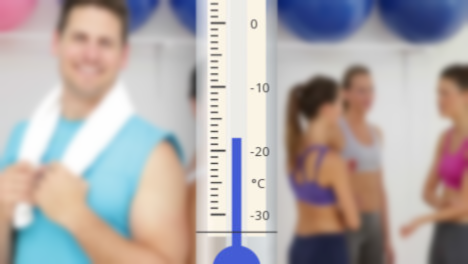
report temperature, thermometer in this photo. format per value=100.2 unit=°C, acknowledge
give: value=-18 unit=°C
